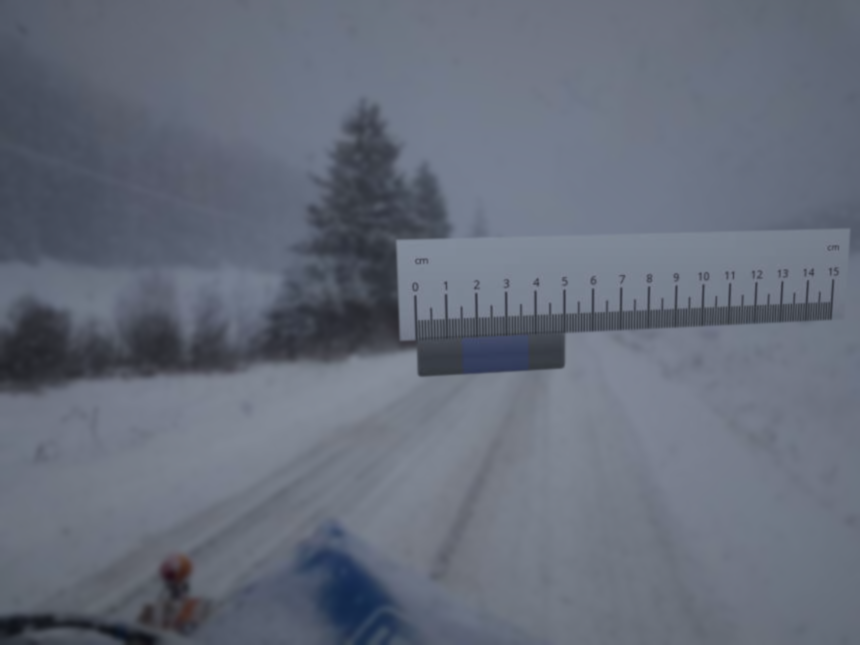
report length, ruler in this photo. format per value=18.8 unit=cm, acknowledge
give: value=5 unit=cm
